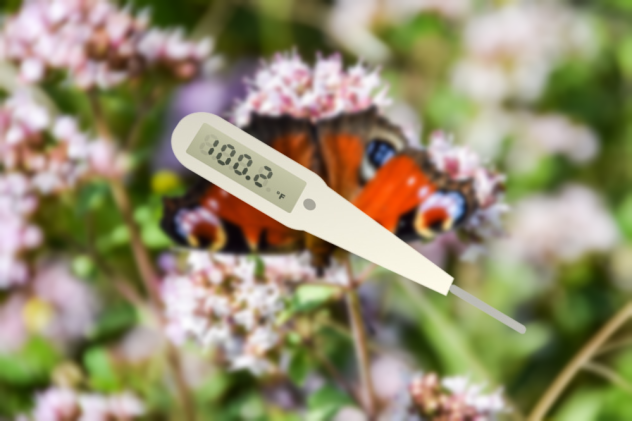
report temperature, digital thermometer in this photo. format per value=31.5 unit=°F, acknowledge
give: value=100.2 unit=°F
